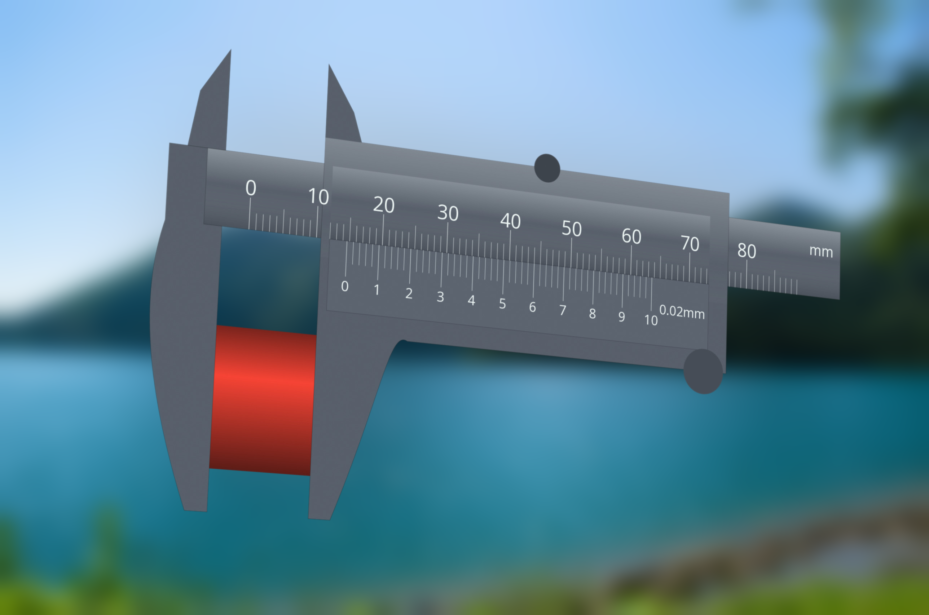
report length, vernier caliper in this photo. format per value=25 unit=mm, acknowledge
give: value=14.6 unit=mm
